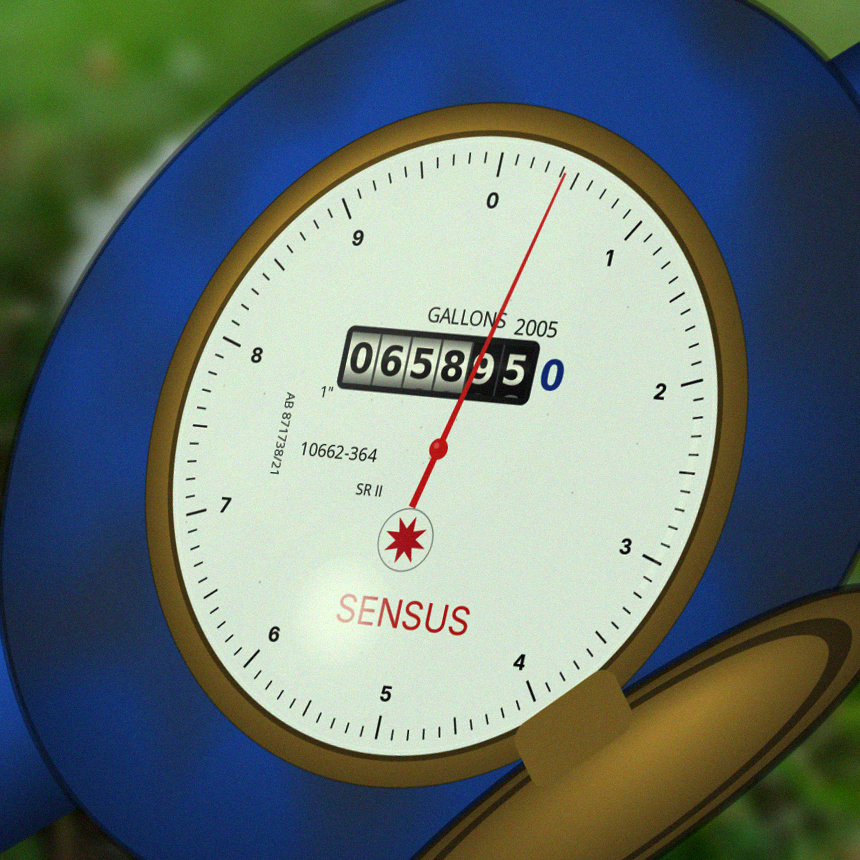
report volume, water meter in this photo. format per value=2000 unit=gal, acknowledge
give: value=658950.4 unit=gal
